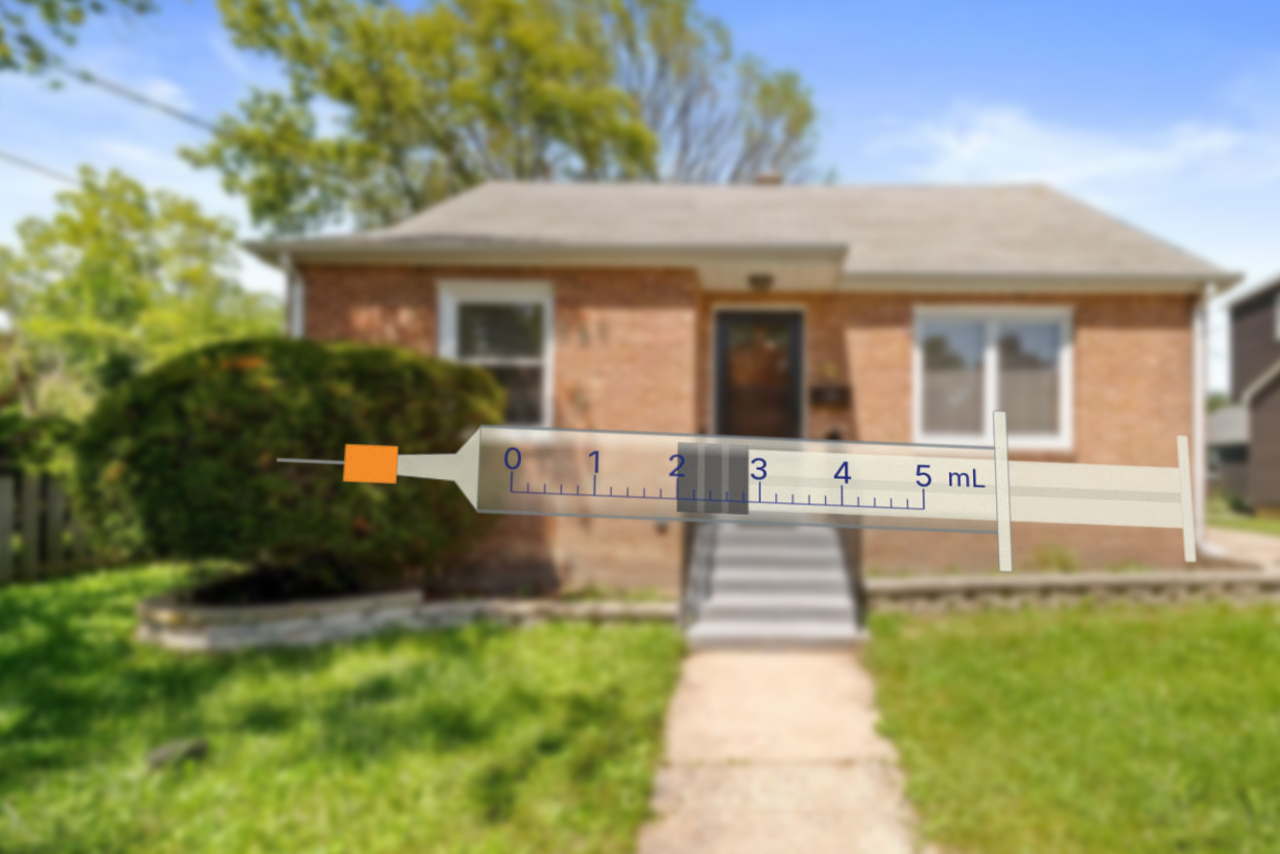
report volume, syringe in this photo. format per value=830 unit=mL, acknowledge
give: value=2 unit=mL
